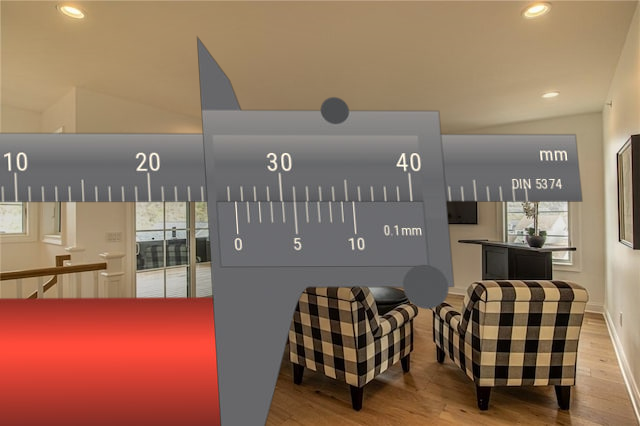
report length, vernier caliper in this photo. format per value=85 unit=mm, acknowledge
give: value=26.5 unit=mm
